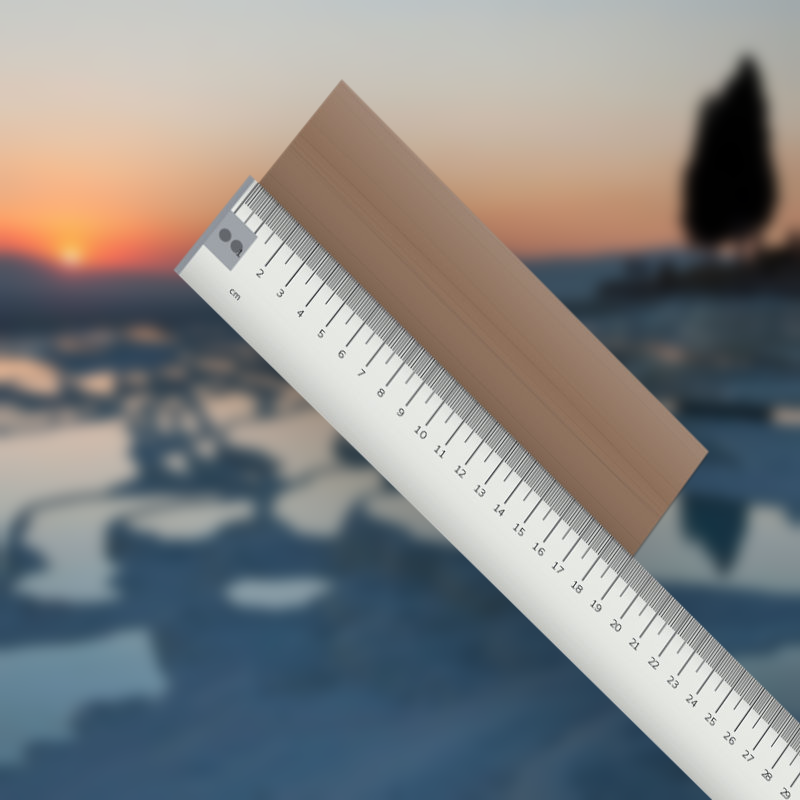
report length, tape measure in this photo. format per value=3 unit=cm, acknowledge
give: value=19 unit=cm
